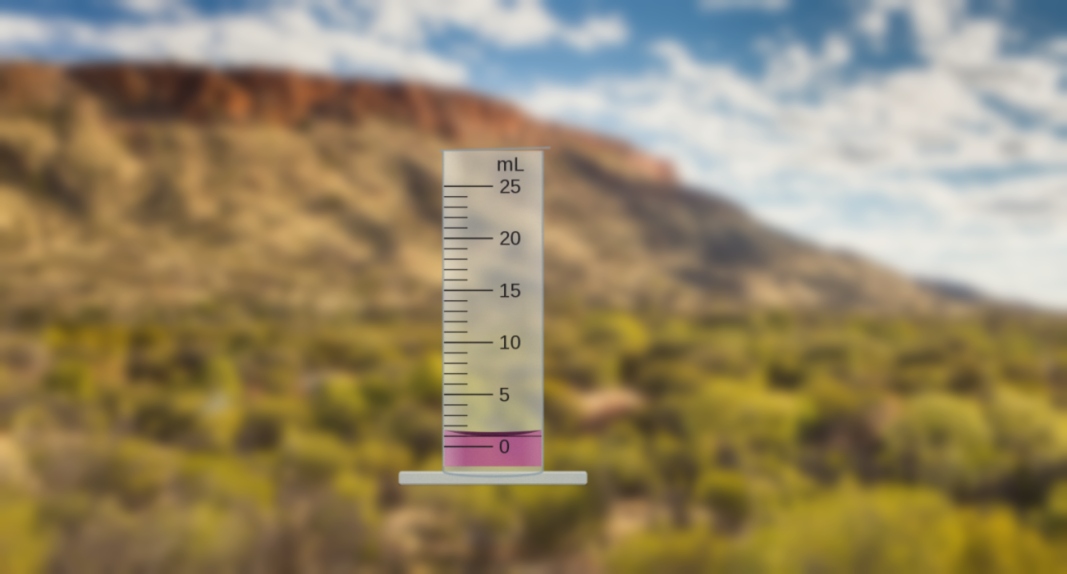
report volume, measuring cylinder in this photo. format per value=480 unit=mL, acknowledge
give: value=1 unit=mL
